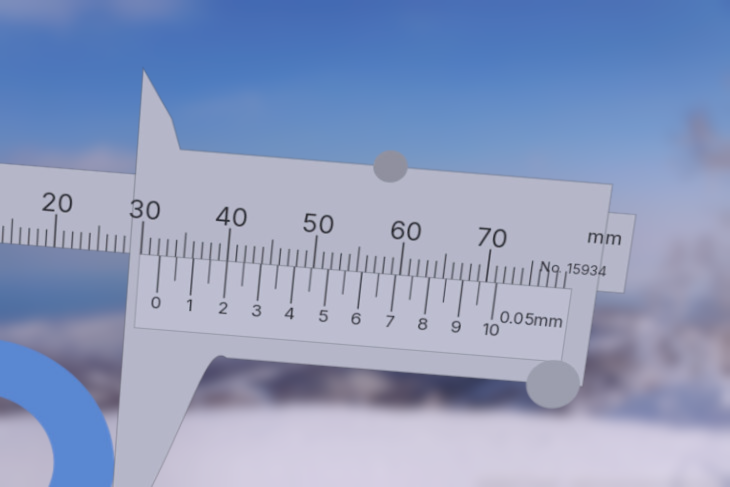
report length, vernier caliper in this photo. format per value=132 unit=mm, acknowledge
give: value=32.2 unit=mm
